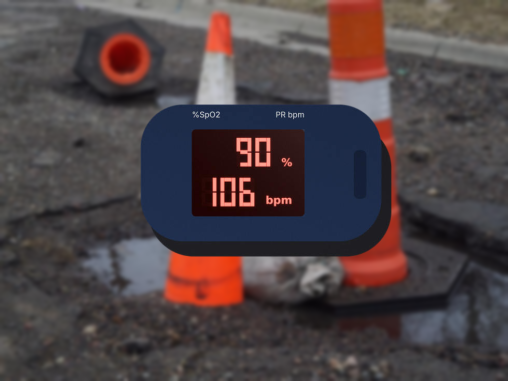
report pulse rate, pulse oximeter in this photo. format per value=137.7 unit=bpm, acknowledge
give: value=106 unit=bpm
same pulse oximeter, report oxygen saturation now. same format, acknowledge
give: value=90 unit=%
